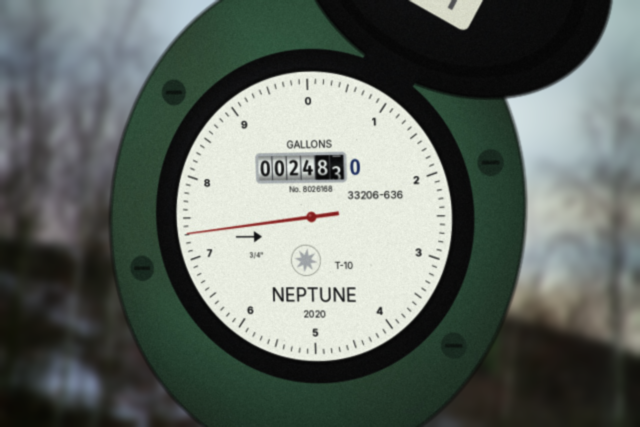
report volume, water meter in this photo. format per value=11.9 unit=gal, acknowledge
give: value=24827.3 unit=gal
